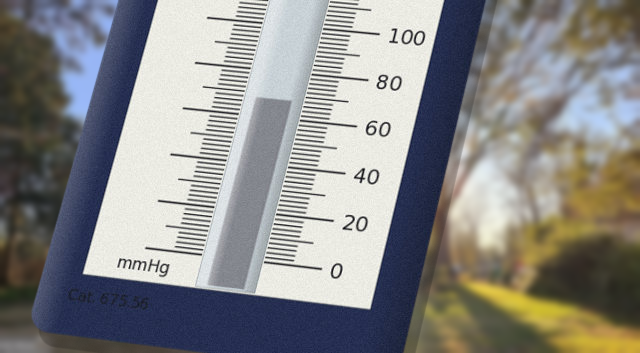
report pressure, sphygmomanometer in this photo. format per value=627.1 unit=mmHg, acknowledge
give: value=68 unit=mmHg
